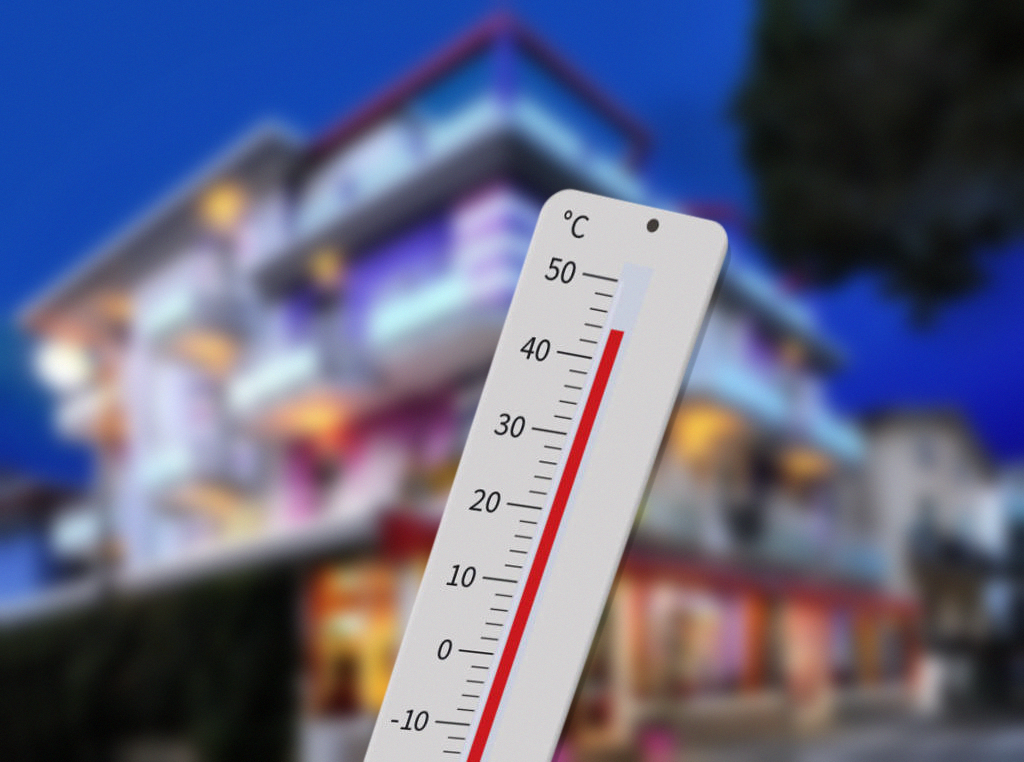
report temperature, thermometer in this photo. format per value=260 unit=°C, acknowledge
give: value=44 unit=°C
